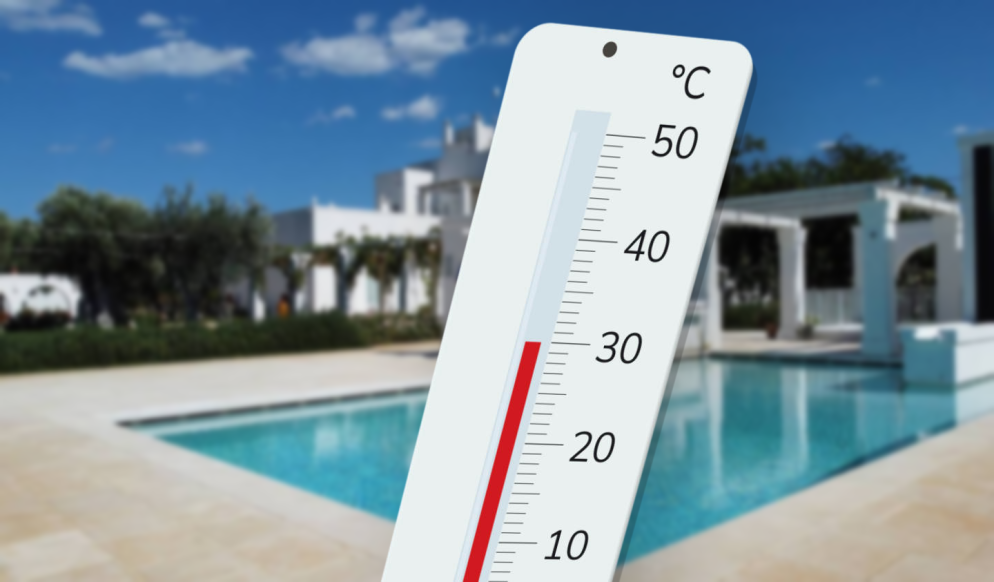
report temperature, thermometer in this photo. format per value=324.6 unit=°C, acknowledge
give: value=30 unit=°C
